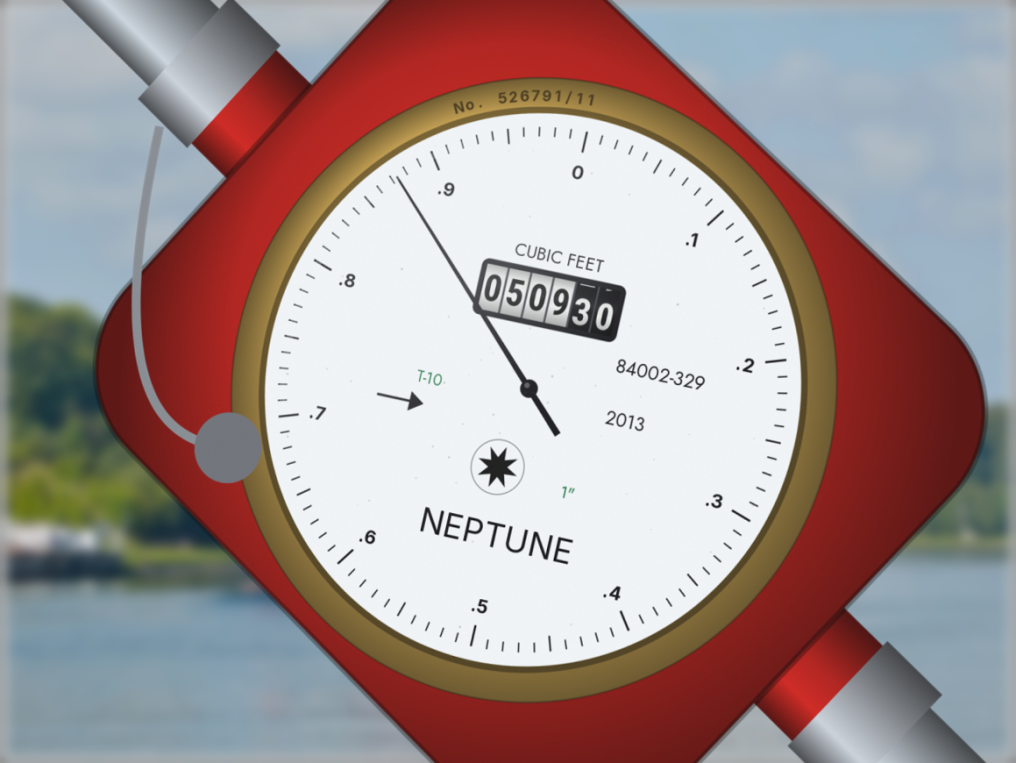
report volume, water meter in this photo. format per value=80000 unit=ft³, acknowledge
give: value=50929.87 unit=ft³
